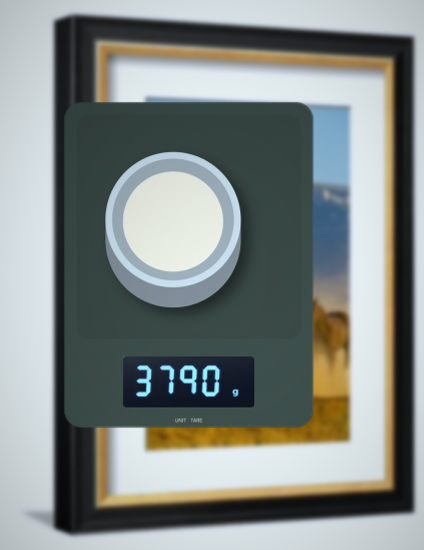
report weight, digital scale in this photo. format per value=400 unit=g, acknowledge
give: value=3790 unit=g
